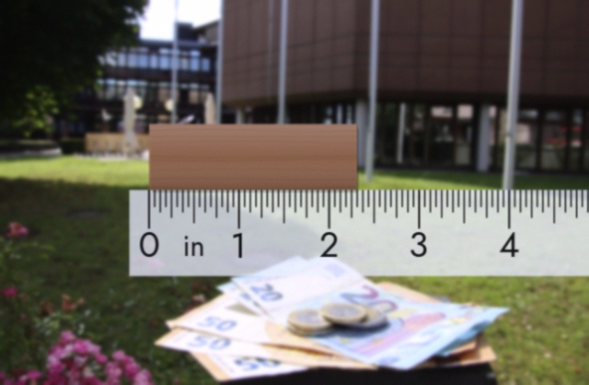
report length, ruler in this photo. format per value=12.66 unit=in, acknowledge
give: value=2.3125 unit=in
